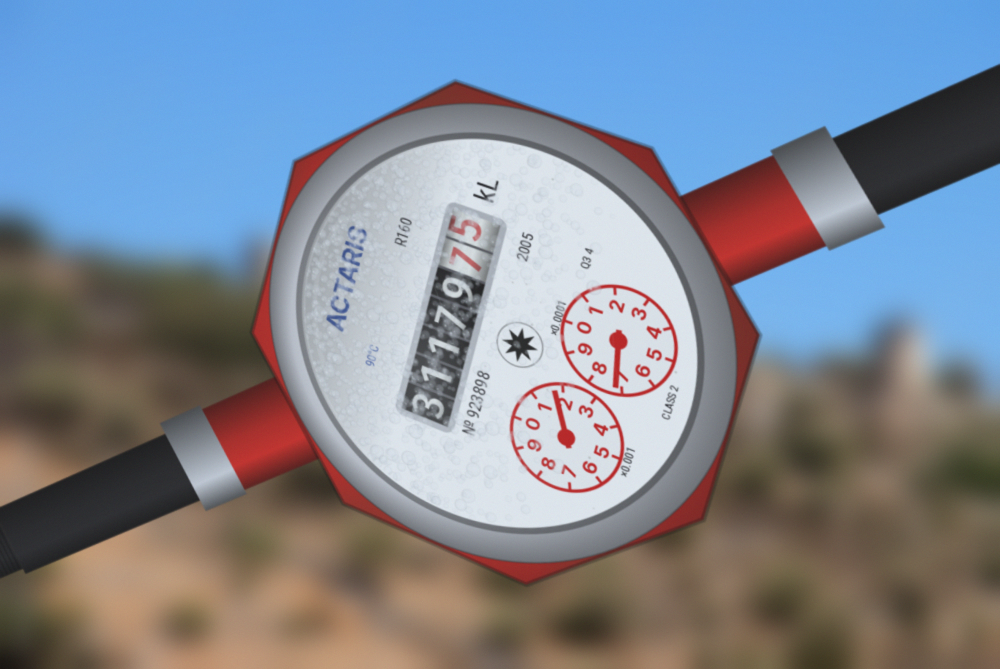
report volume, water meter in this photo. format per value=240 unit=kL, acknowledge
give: value=31179.7517 unit=kL
